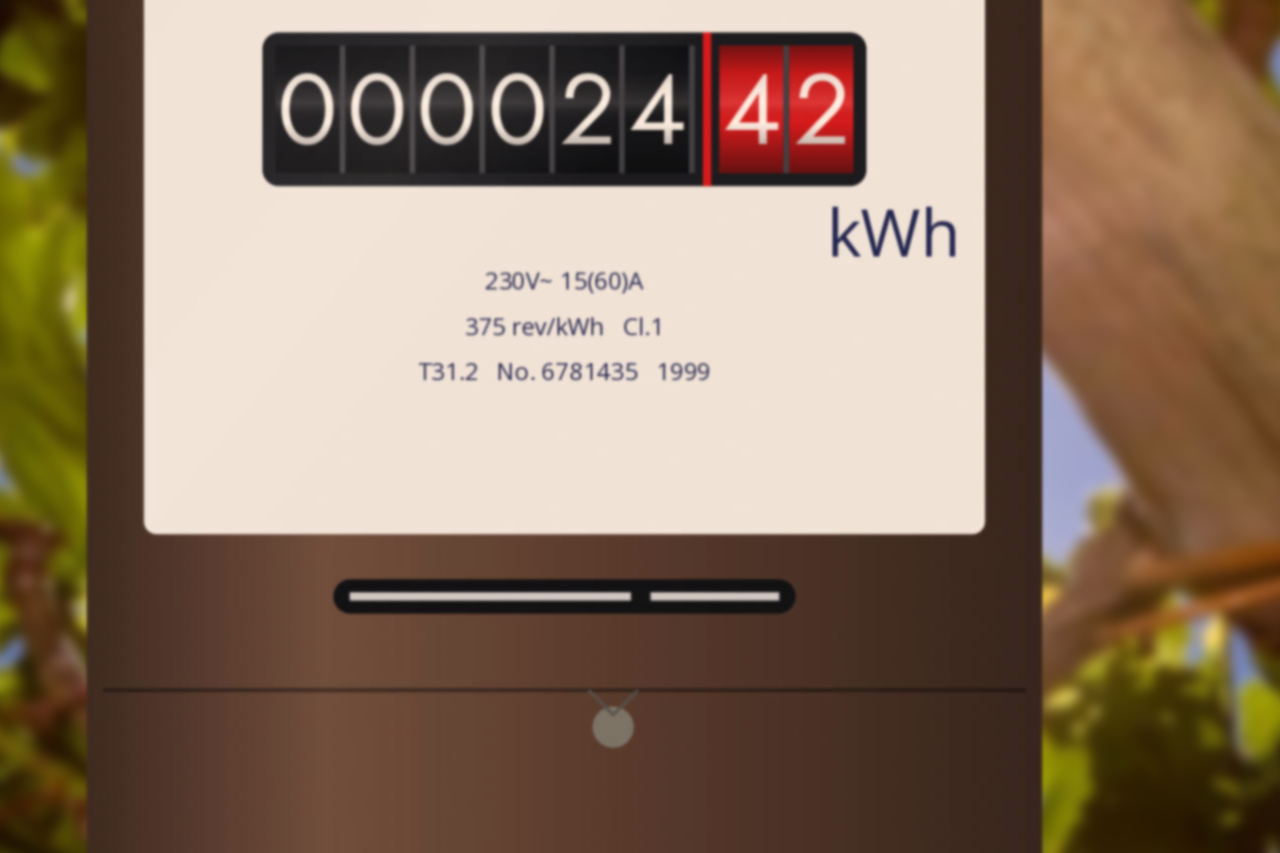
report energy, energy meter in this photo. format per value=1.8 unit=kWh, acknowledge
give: value=24.42 unit=kWh
